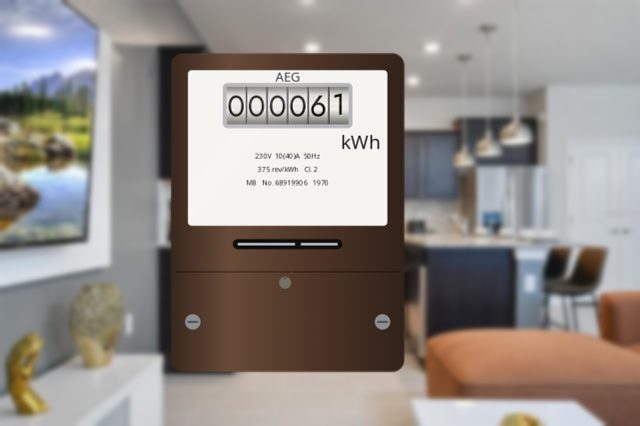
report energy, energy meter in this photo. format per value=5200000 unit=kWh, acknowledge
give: value=61 unit=kWh
